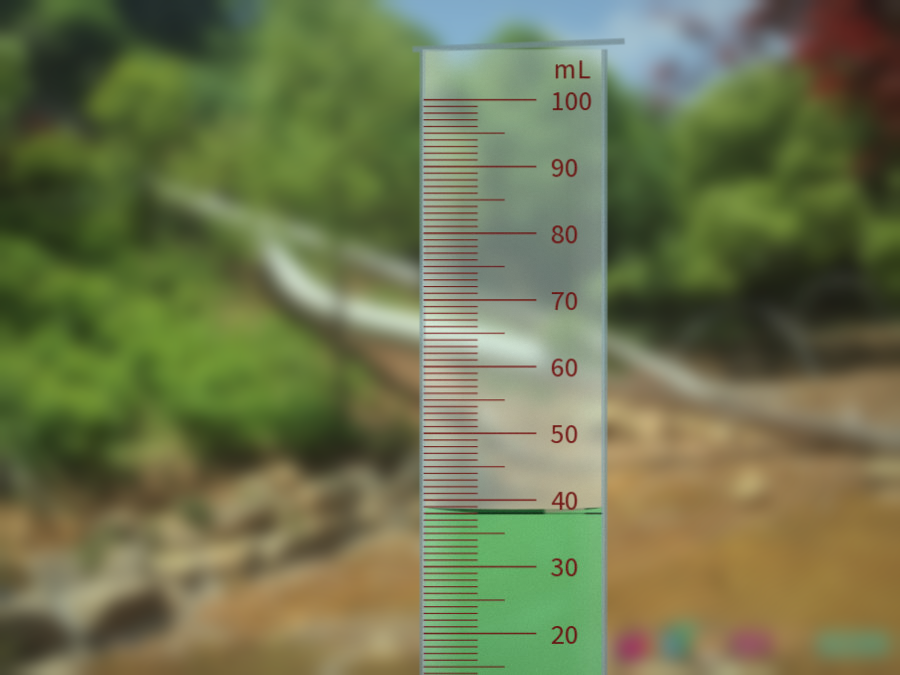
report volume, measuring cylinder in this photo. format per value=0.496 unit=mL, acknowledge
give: value=38 unit=mL
